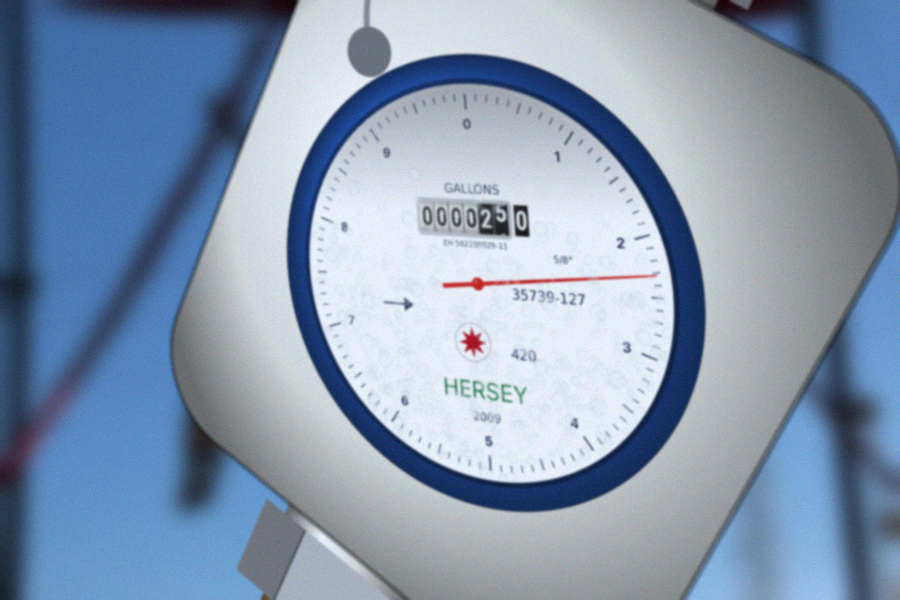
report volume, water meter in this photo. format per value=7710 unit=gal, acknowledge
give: value=252.3 unit=gal
